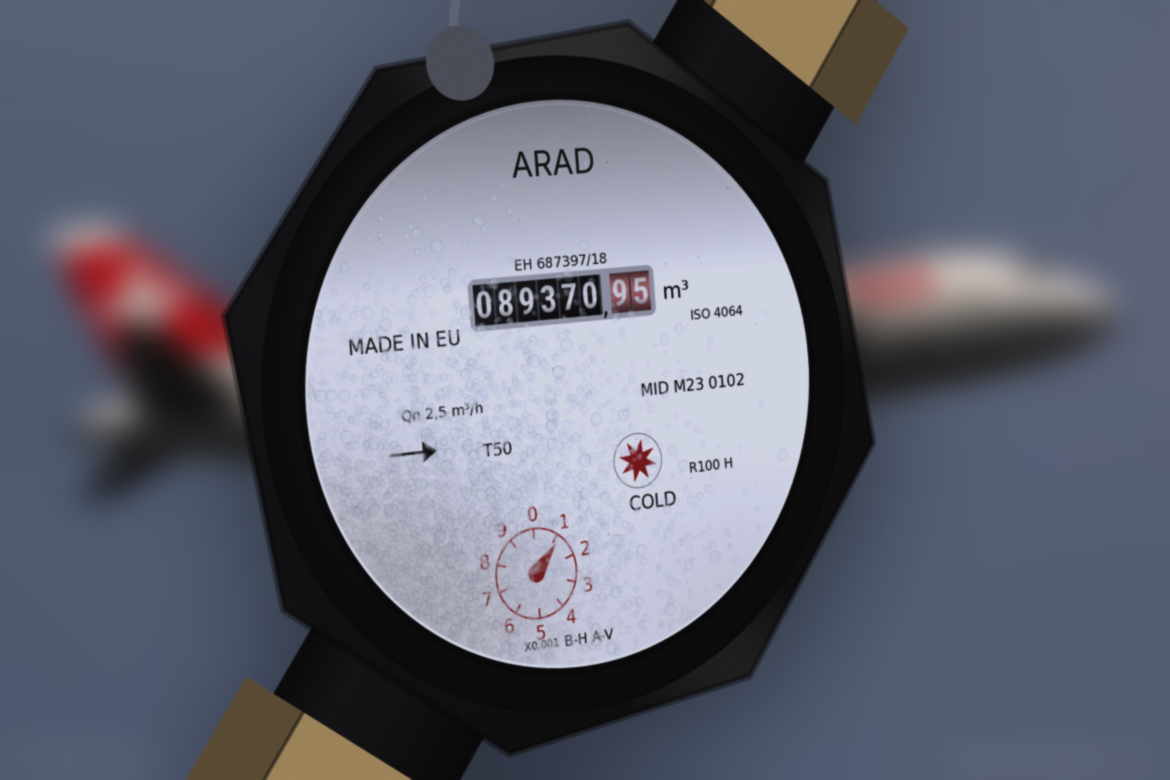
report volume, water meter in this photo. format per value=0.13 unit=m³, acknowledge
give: value=89370.951 unit=m³
